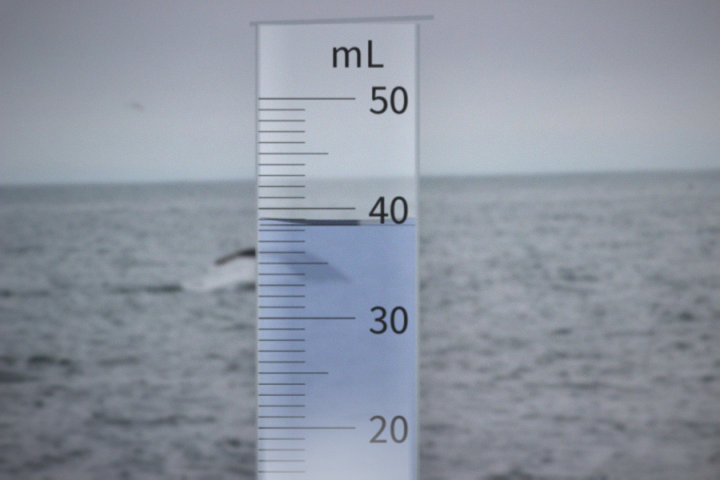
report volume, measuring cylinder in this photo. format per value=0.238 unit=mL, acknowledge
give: value=38.5 unit=mL
